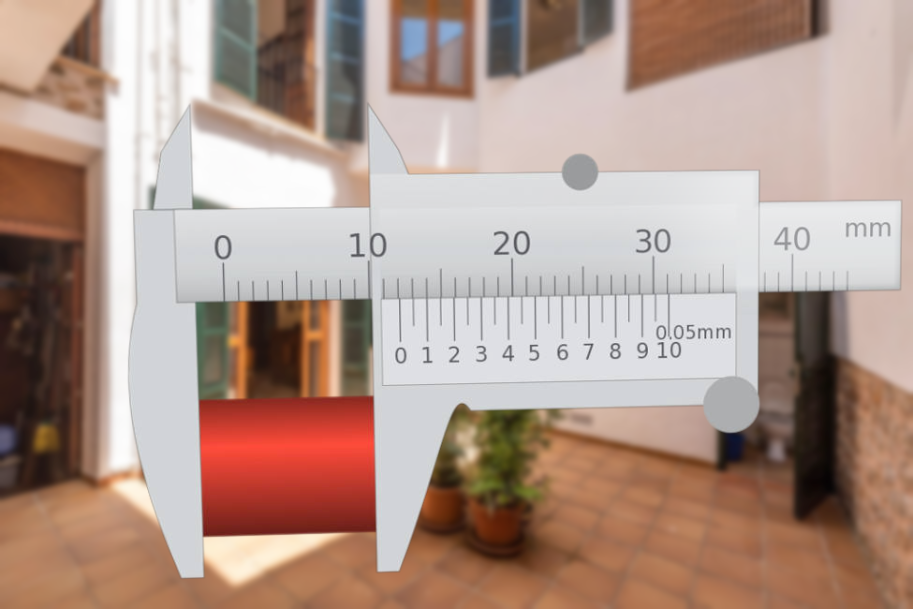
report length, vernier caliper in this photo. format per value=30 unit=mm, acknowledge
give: value=12.1 unit=mm
